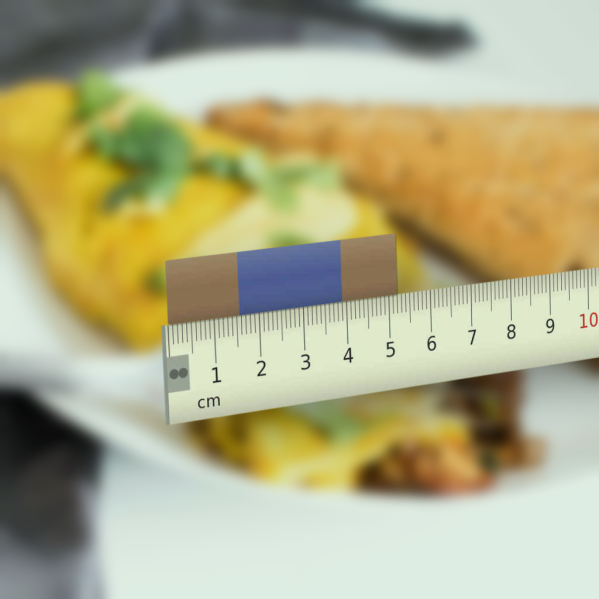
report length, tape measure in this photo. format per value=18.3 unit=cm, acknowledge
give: value=5.2 unit=cm
